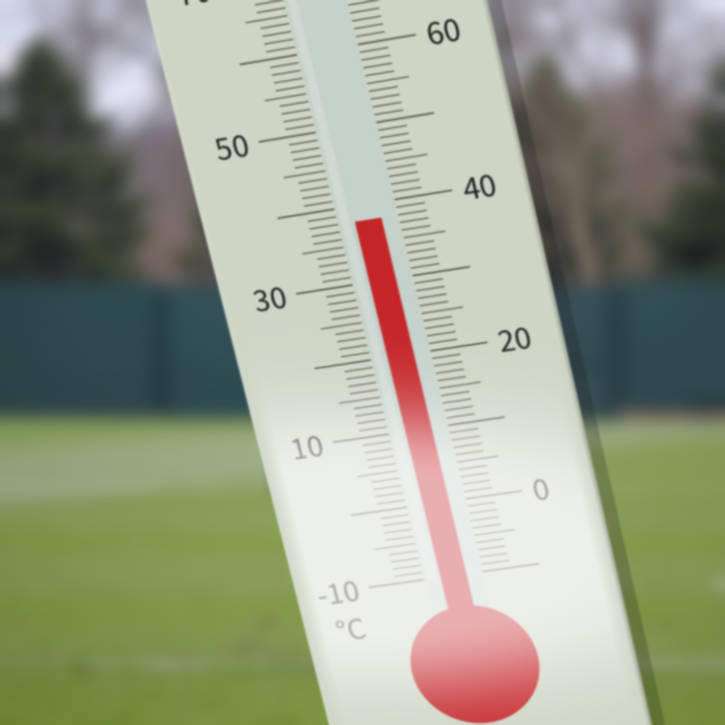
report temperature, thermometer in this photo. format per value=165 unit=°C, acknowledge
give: value=38 unit=°C
